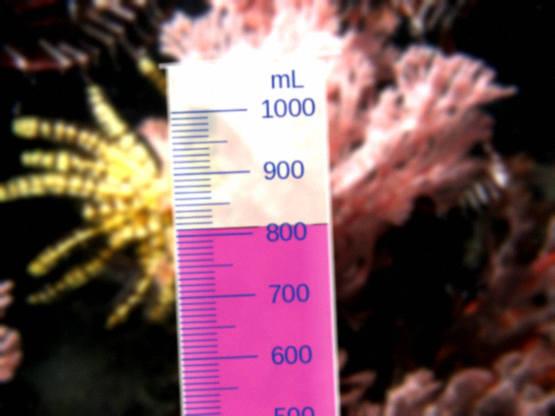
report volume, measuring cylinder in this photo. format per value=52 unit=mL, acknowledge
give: value=810 unit=mL
